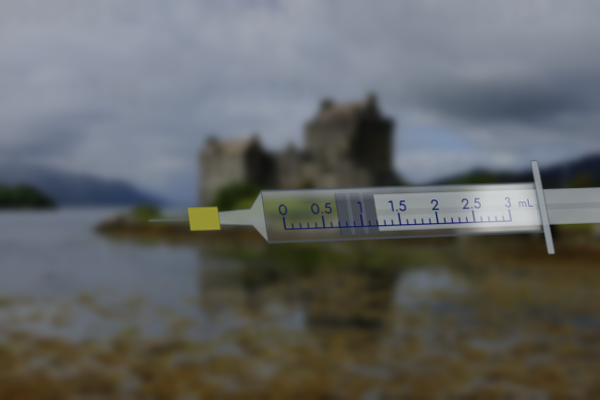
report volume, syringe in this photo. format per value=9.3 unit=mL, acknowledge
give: value=0.7 unit=mL
